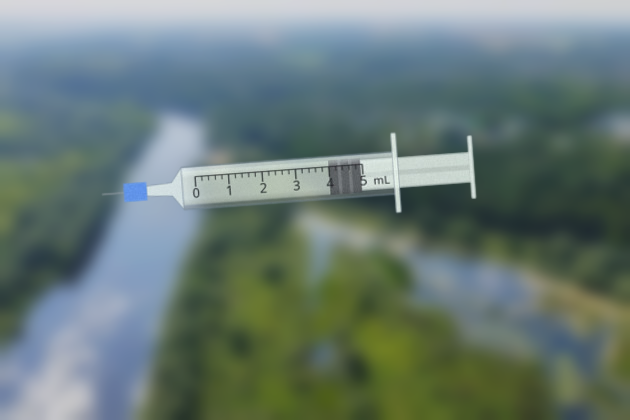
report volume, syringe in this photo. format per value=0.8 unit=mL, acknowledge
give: value=4 unit=mL
